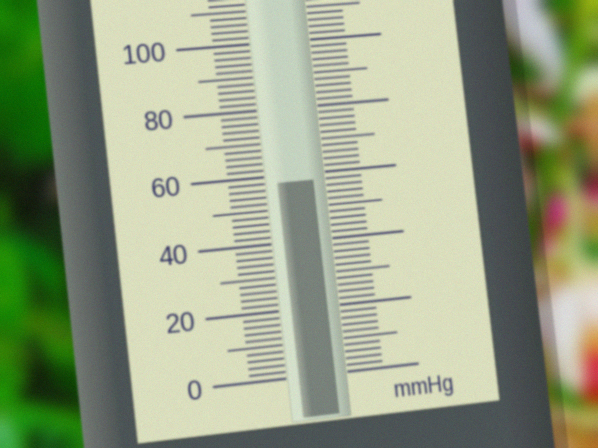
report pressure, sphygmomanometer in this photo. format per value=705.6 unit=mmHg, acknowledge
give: value=58 unit=mmHg
